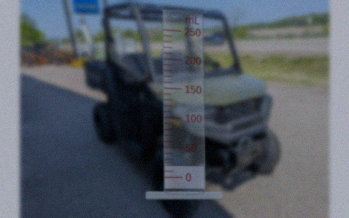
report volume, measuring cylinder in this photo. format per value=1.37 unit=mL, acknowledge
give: value=20 unit=mL
